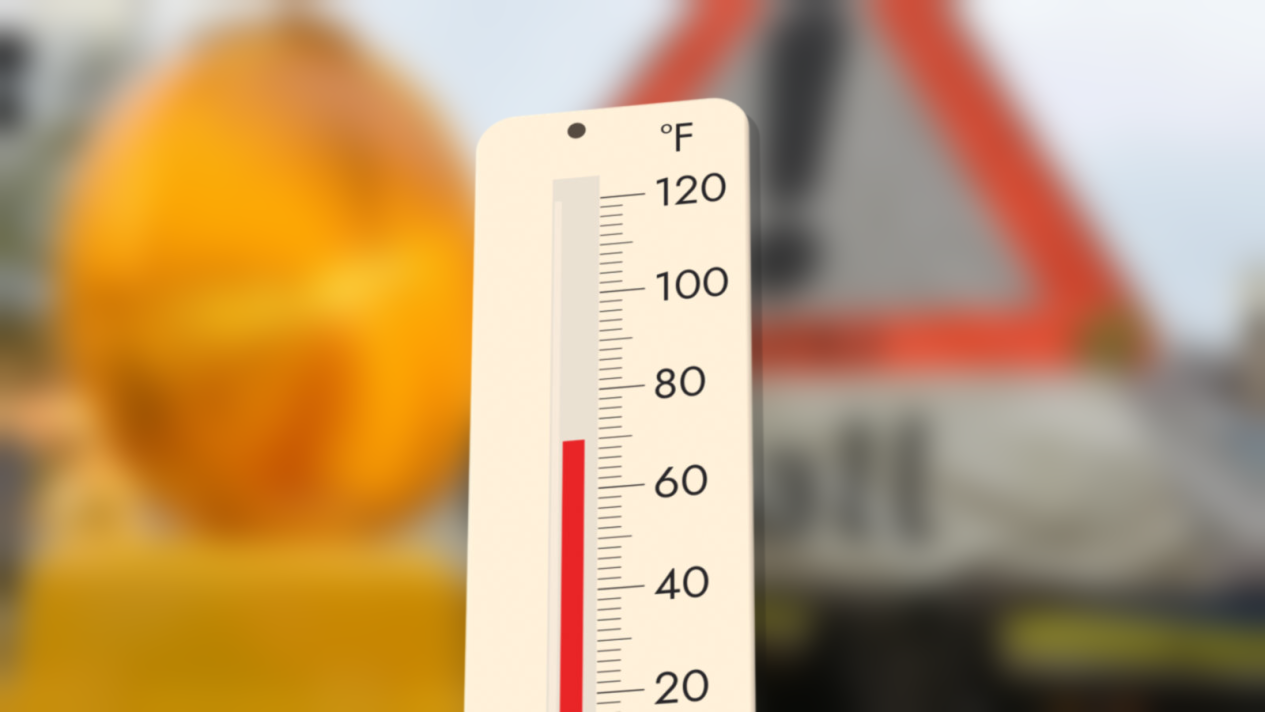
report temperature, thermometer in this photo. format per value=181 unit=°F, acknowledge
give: value=70 unit=°F
